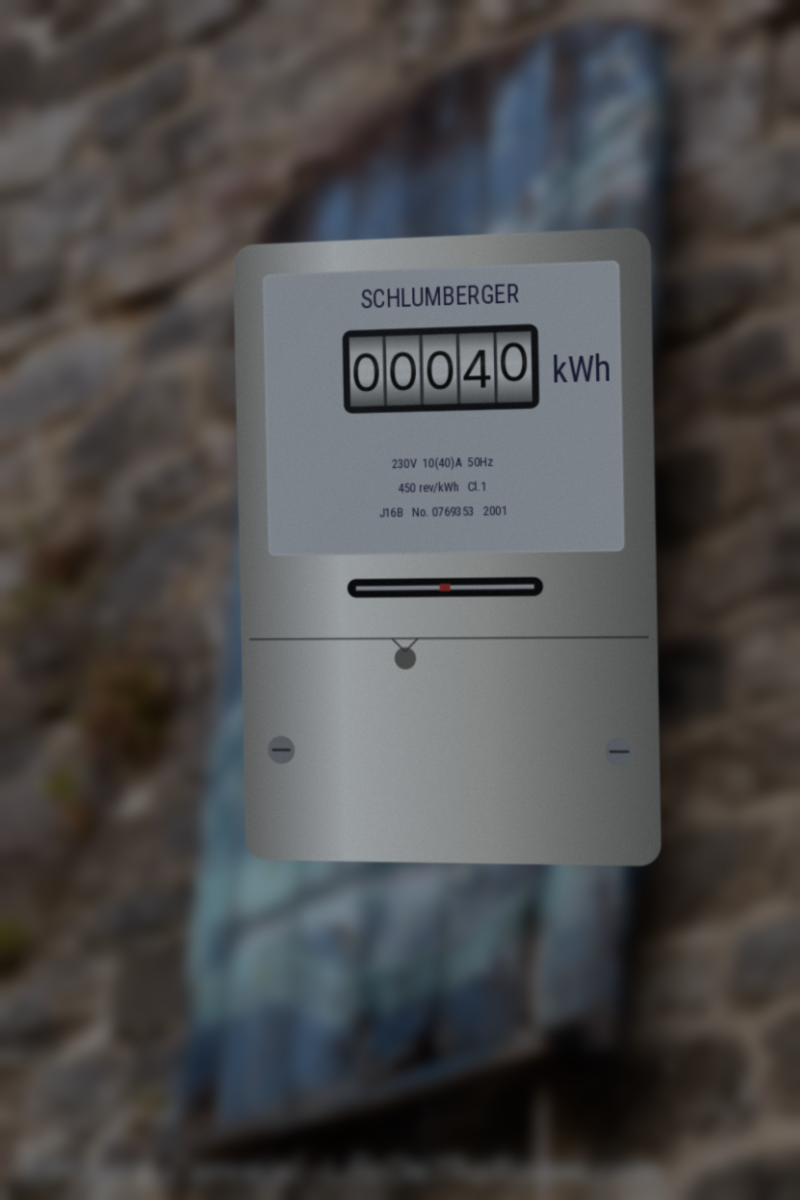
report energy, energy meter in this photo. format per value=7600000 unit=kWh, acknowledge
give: value=40 unit=kWh
